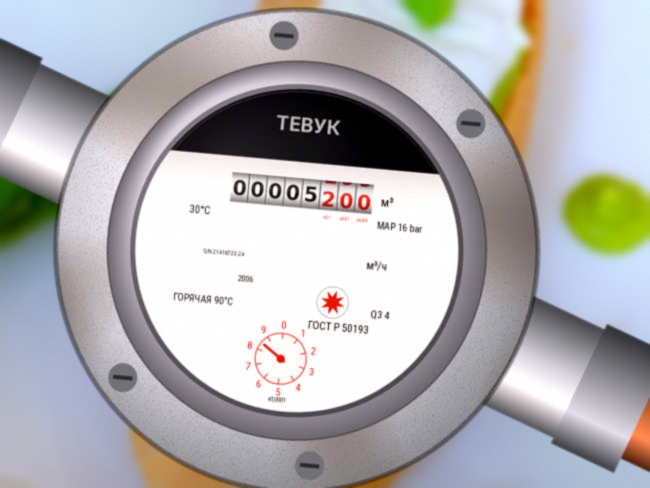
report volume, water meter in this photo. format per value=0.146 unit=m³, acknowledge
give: value=5.1998 unit=m³
